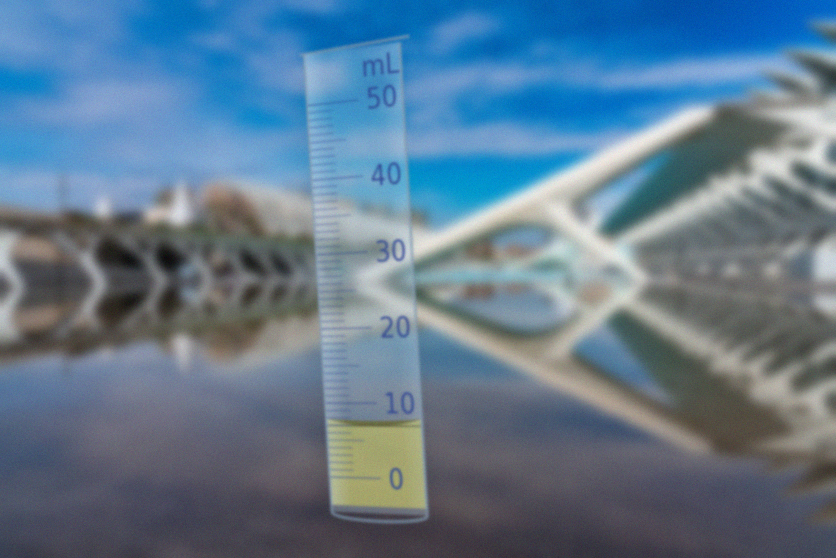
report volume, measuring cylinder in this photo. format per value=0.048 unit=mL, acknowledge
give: value=7 unit=mL
